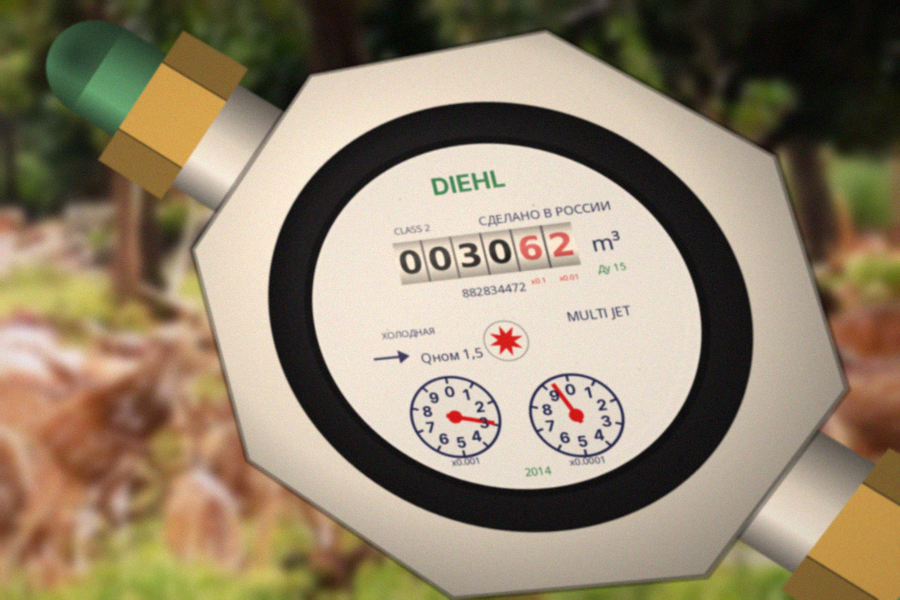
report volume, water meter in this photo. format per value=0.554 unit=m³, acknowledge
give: value=30.6229 unit=m³
